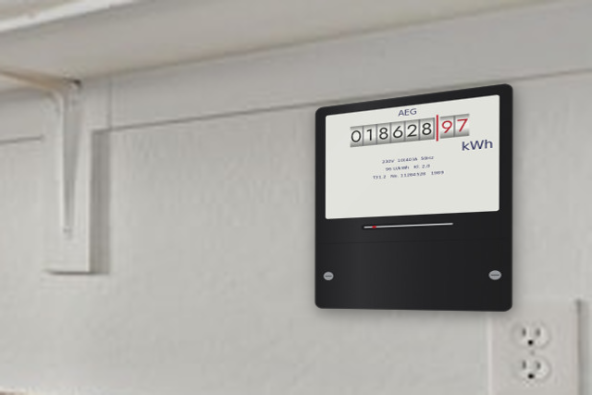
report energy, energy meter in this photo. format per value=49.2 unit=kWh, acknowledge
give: value=18628.97 unit=kWh
